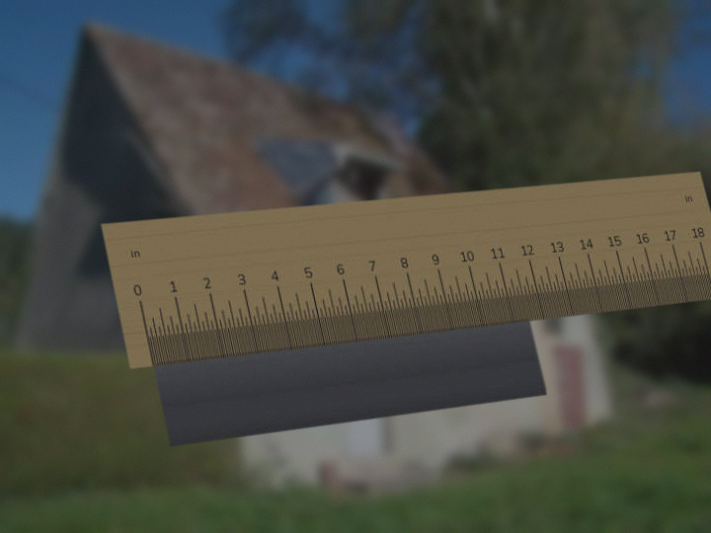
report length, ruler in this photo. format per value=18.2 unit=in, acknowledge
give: value=11.5 unit=in
